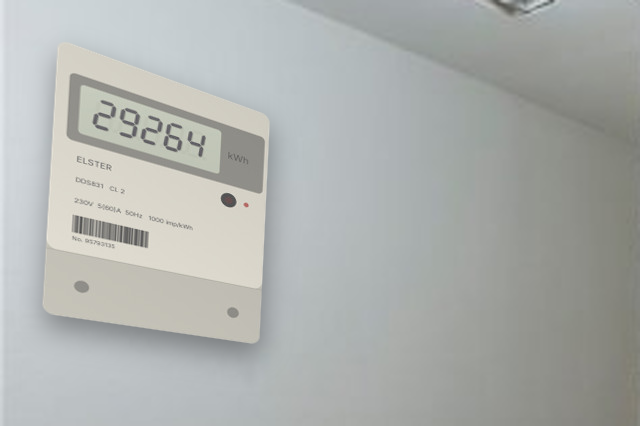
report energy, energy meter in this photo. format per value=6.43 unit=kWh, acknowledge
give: value=29264 unit=kWh
